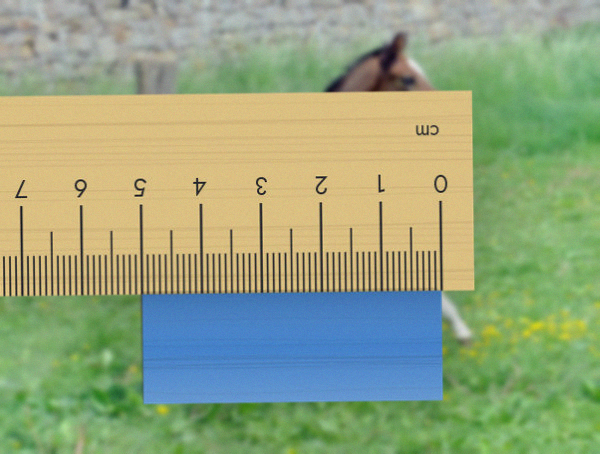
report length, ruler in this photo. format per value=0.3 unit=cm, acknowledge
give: value=5 unit=cm
